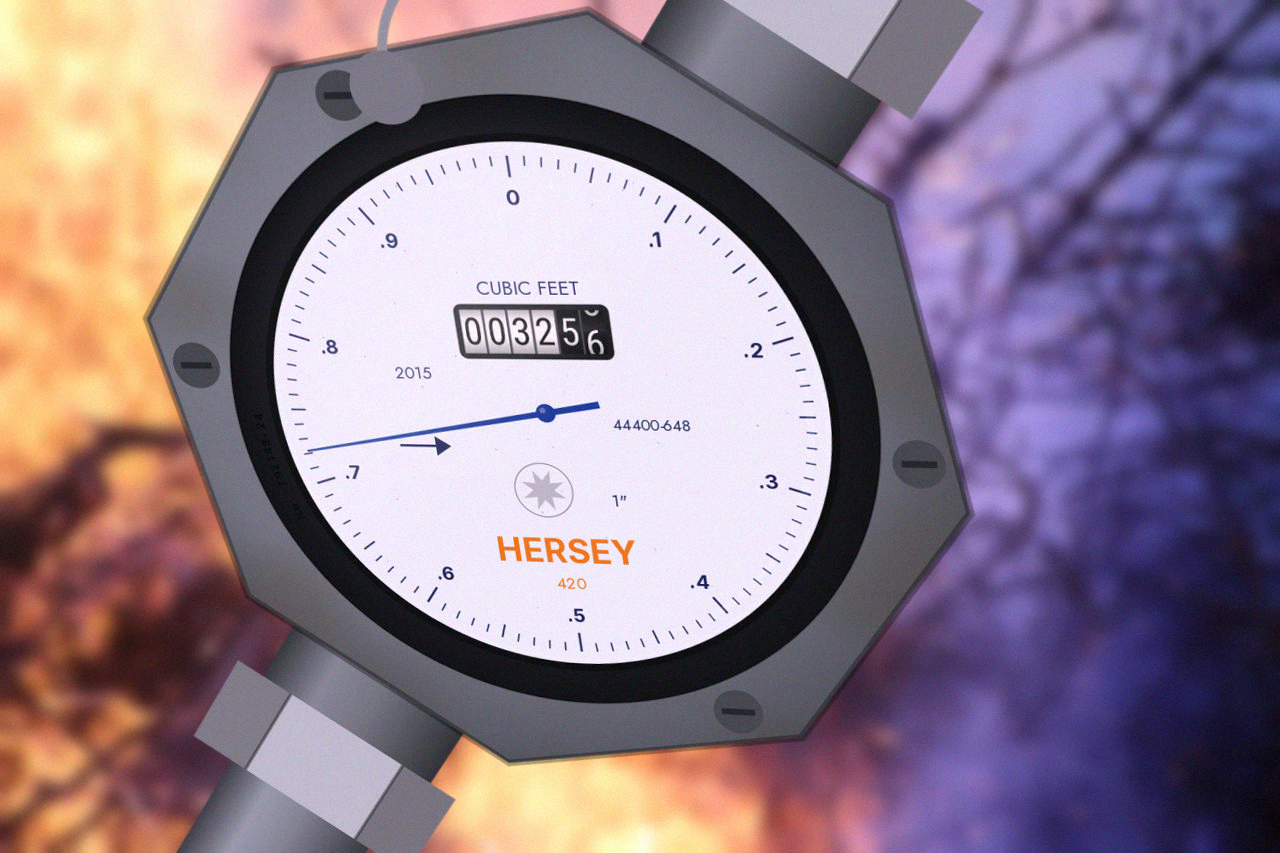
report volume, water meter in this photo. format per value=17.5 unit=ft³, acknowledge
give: value=3255.72 unit=ft³
